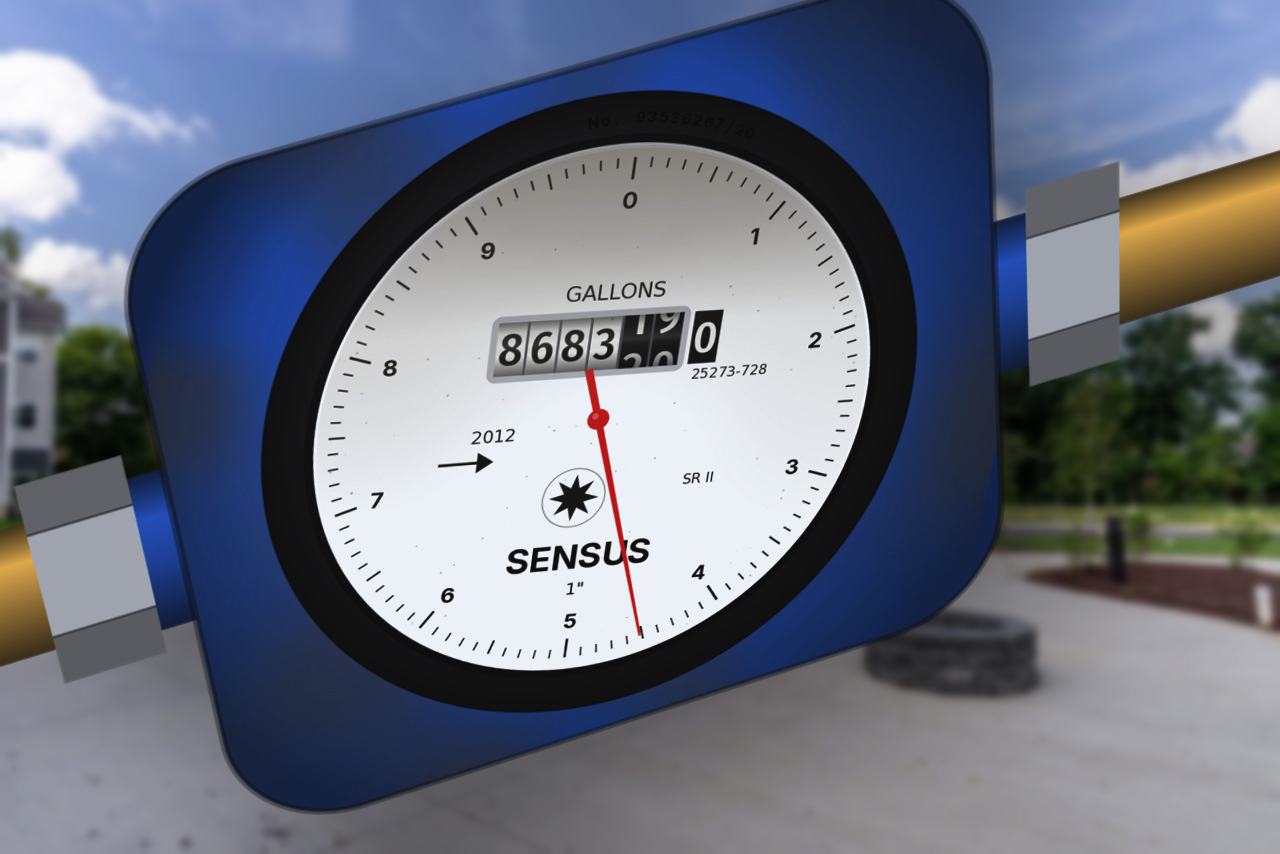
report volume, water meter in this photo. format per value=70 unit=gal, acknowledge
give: value=8683194.5 unit=gal
